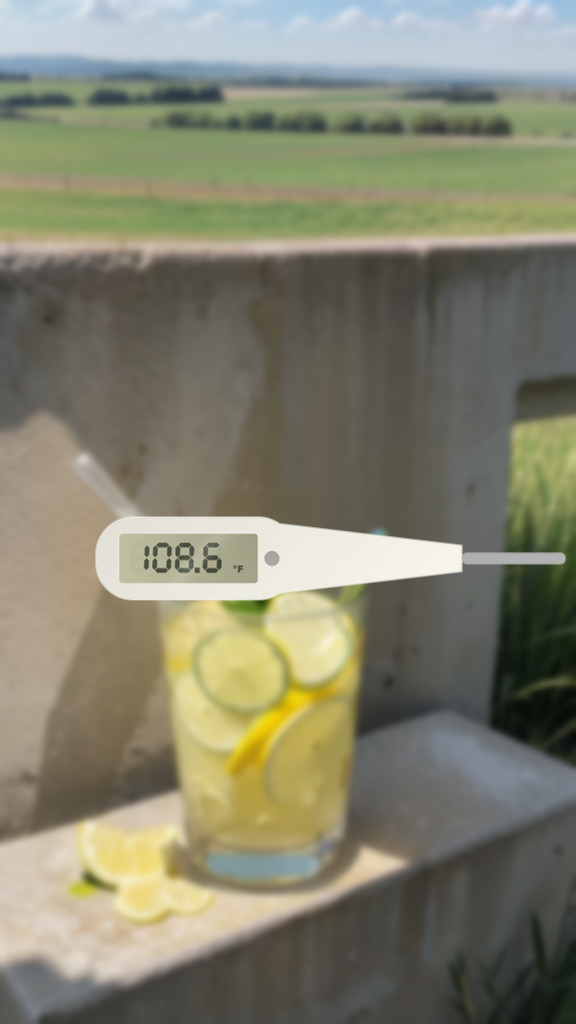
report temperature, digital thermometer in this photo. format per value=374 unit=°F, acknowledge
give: value=108.6 unit=°F
